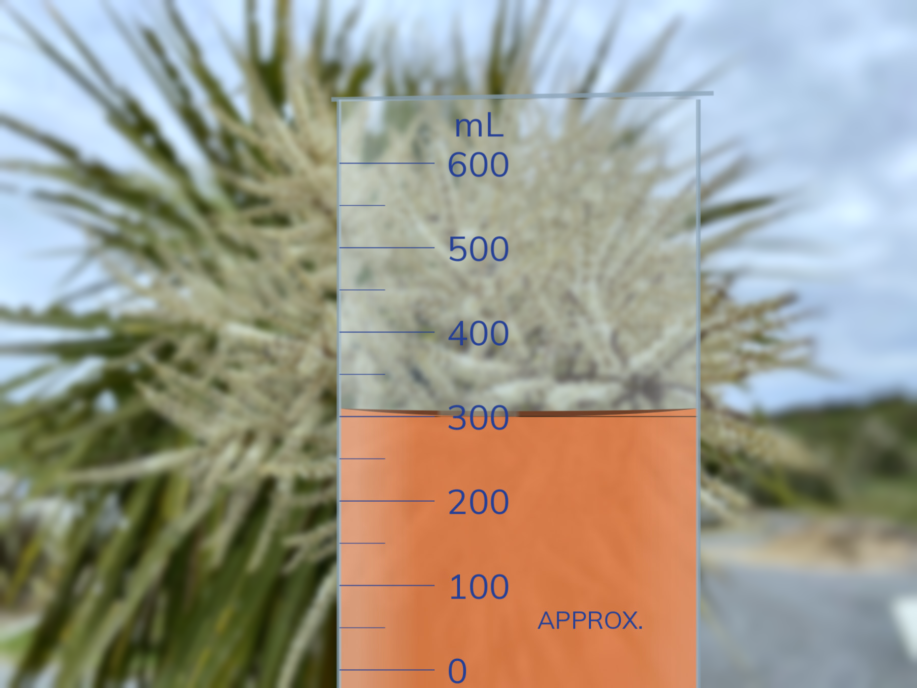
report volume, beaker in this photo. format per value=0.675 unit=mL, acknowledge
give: value=300 unit=mL
